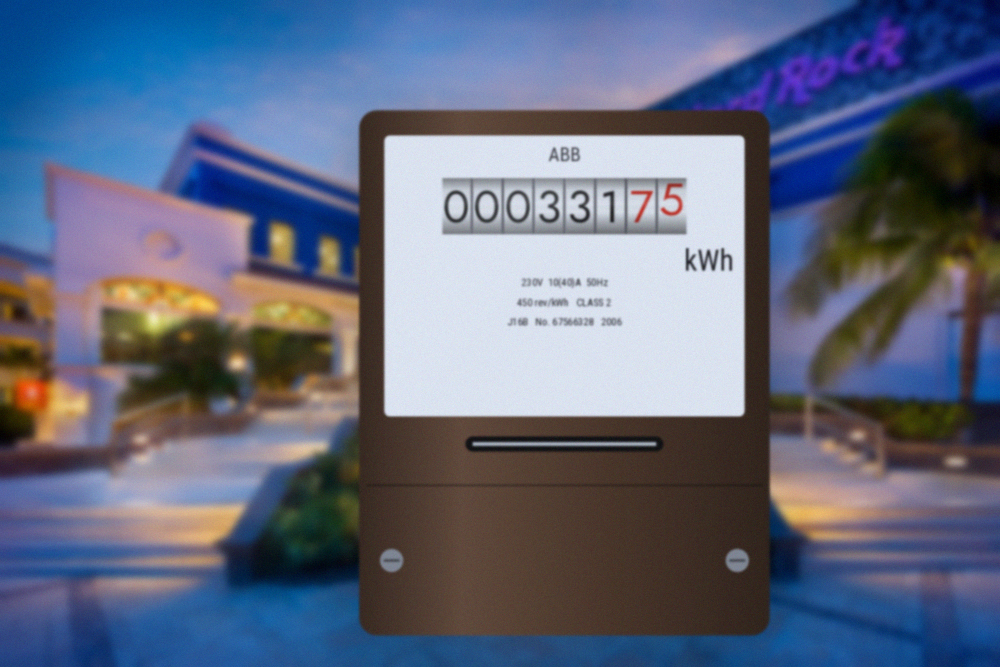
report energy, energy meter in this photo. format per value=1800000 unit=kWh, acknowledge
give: value=331.75 unit=kWh
